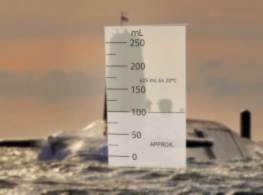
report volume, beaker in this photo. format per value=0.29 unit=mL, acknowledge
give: value=100 unit=mL
